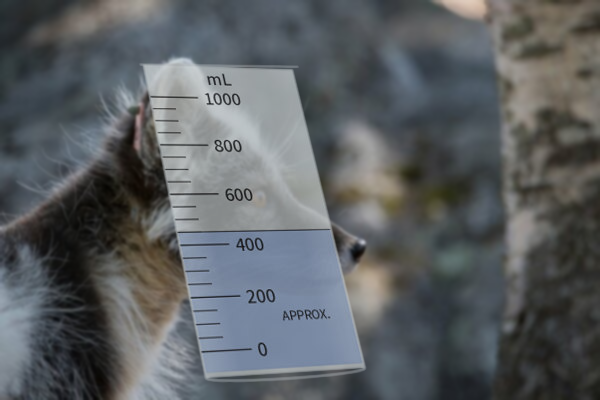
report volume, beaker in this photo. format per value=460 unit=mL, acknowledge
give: value=450 unit=mL
